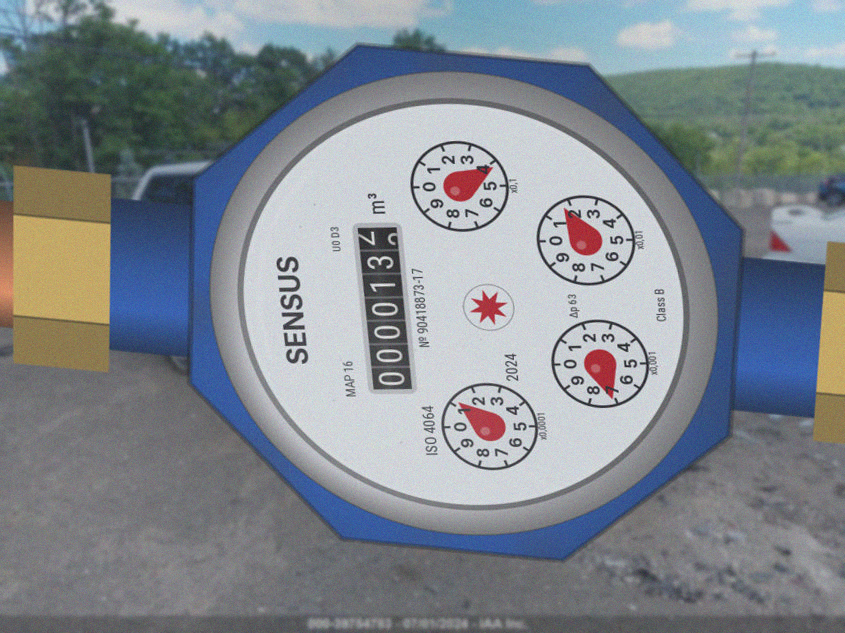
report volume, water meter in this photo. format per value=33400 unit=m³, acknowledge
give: value=132.4171 unit=m³
